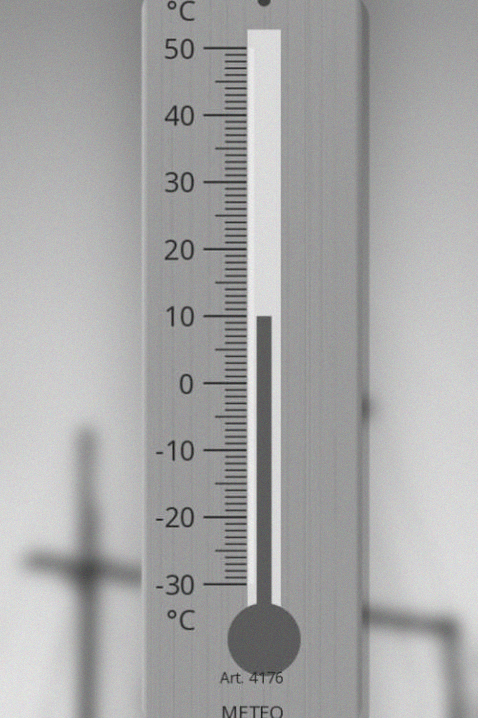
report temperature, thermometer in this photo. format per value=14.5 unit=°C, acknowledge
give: value=10 unit=°C
